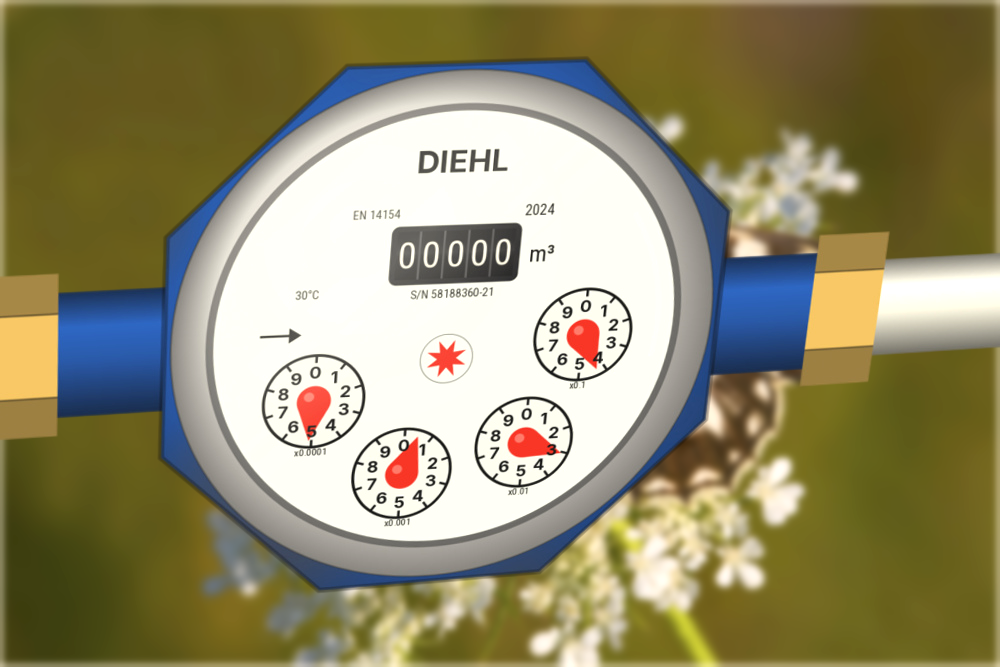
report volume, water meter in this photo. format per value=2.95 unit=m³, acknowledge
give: value=0.4305 unit=m³
